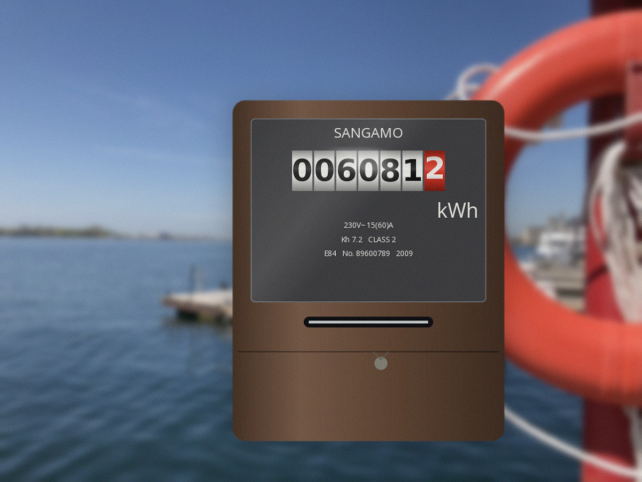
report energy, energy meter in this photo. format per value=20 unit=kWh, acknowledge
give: value=6081.2 unit=kWh
